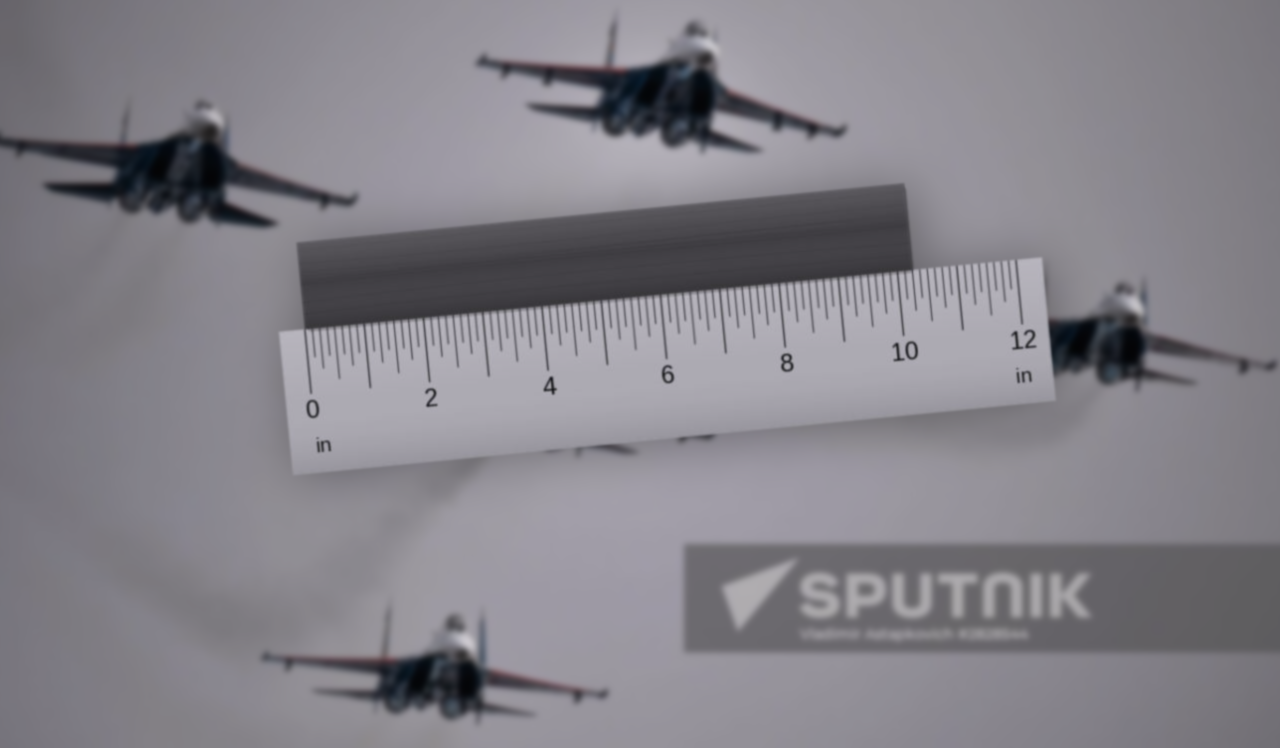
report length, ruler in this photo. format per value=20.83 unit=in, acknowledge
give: value=10.25 unit=in
